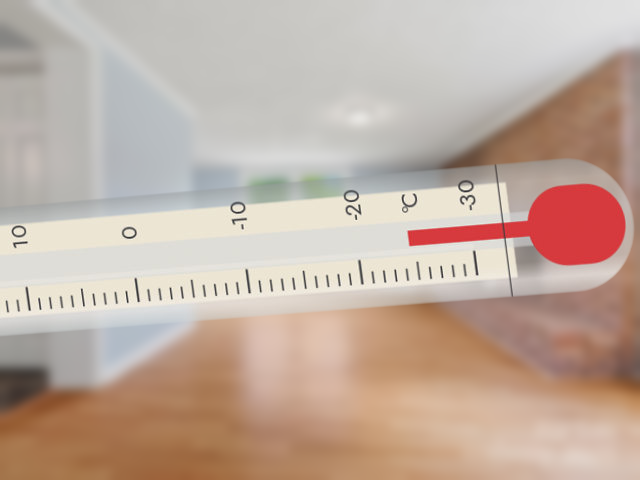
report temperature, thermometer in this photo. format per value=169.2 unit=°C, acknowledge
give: value=-24.5 unit=°C
